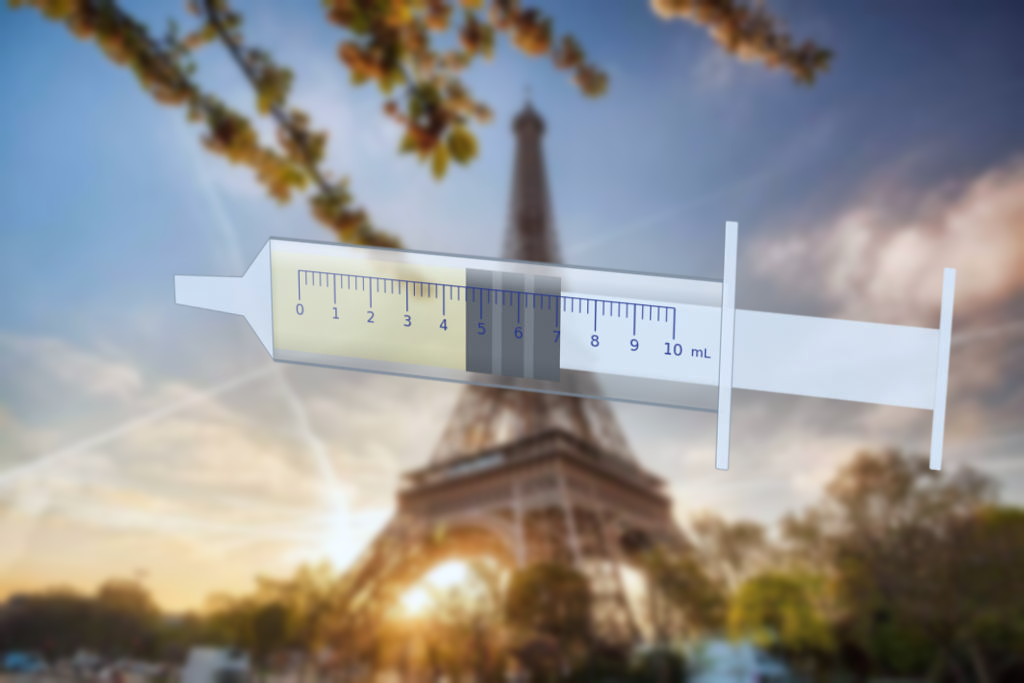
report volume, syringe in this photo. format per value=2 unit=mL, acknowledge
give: value=4.6 unit=mL
